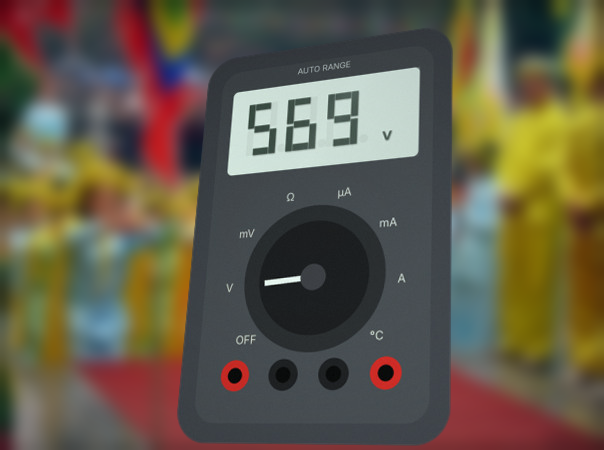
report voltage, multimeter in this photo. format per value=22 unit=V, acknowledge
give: value=569 unit=V
